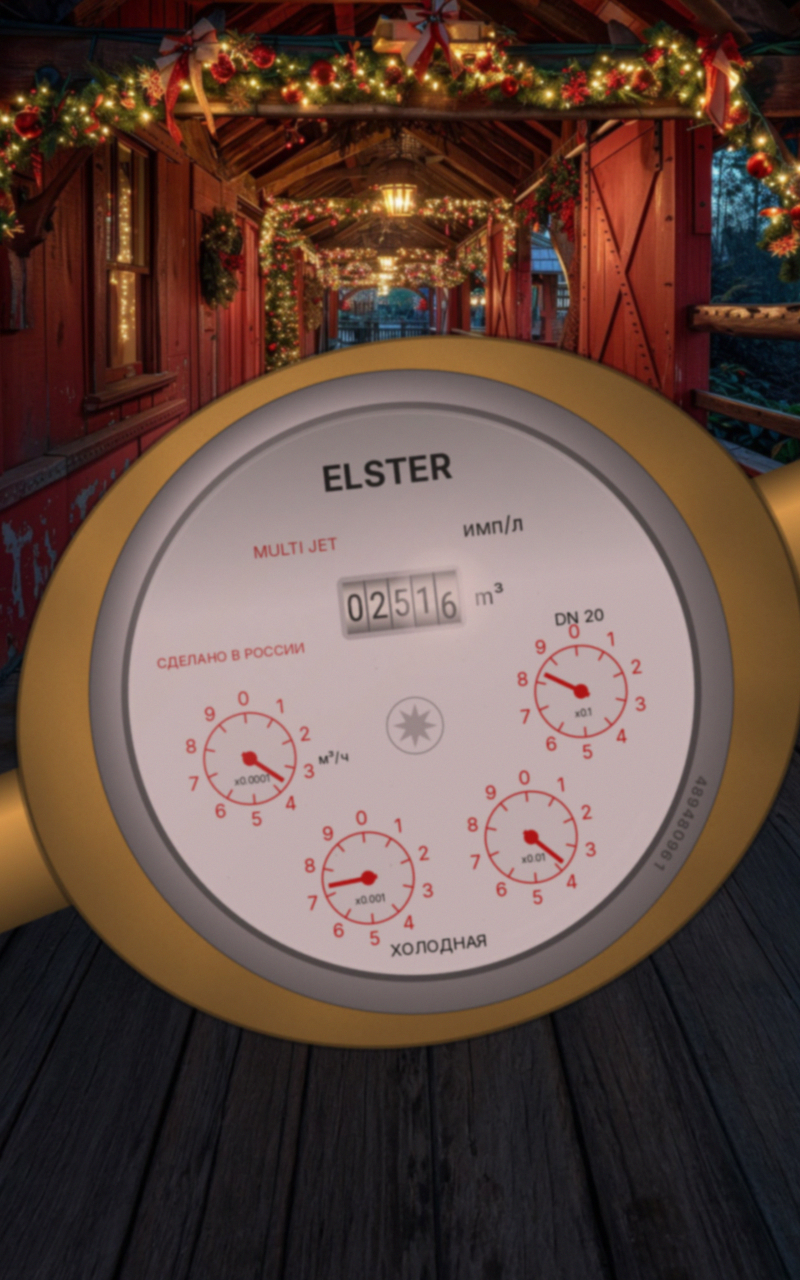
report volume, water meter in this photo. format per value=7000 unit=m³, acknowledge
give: value=2515.8373 unit=m³
